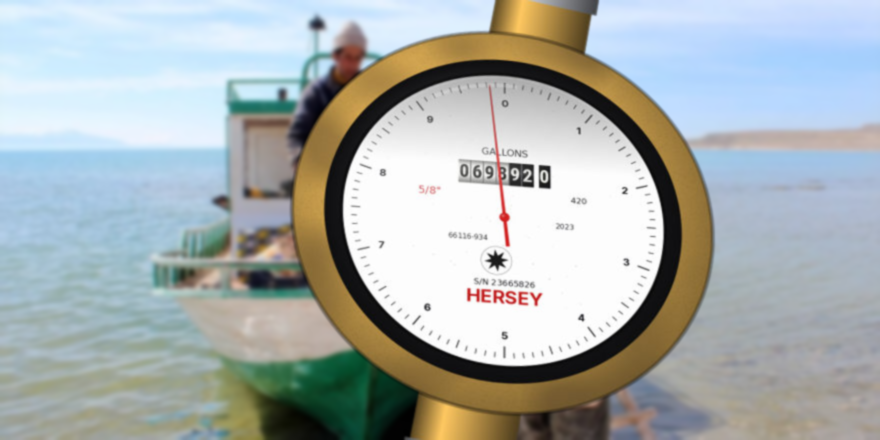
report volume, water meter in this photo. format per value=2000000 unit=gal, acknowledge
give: value=698919.8 unit=gal
